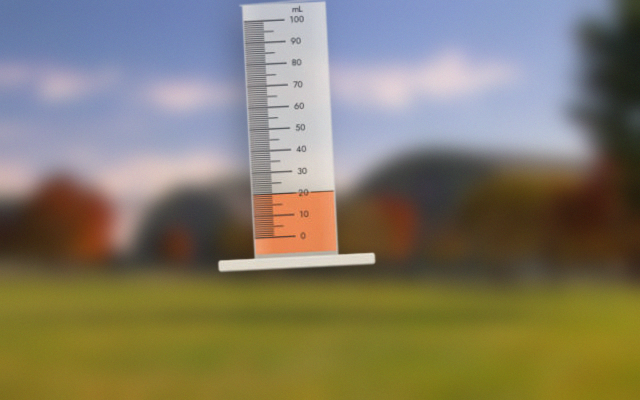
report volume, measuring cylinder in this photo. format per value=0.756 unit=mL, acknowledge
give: value=20 unit=mL
